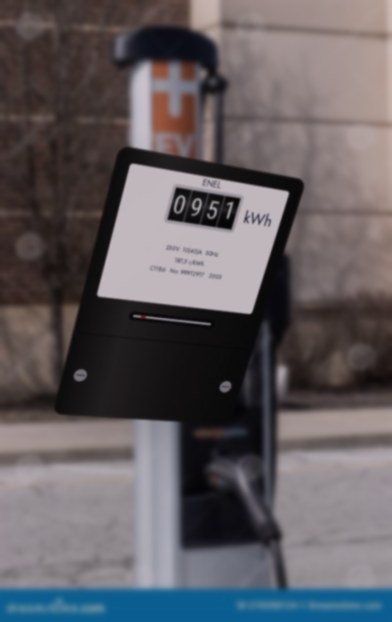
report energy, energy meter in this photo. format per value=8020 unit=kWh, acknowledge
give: value=951 unit=kWh
